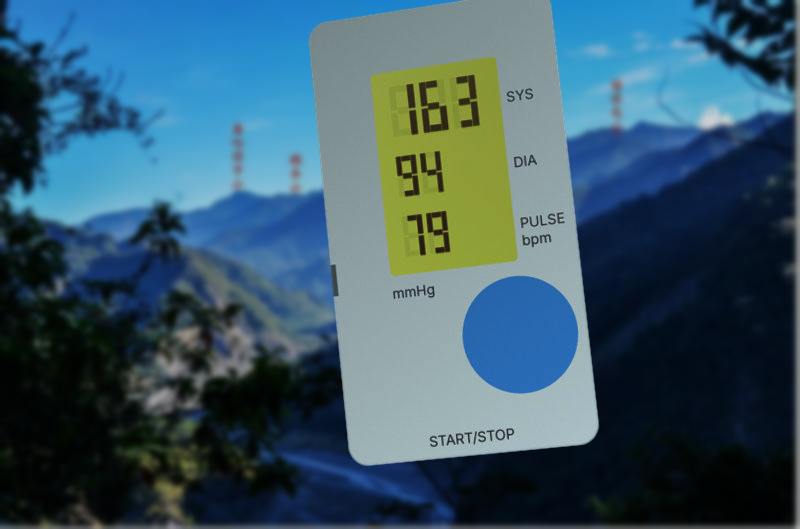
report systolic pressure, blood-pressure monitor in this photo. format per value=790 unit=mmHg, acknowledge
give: value=163 unit=mmHg
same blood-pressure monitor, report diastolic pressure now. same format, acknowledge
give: value=94 unit=mmHg
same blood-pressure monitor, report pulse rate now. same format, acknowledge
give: value=79 unit=bpm
